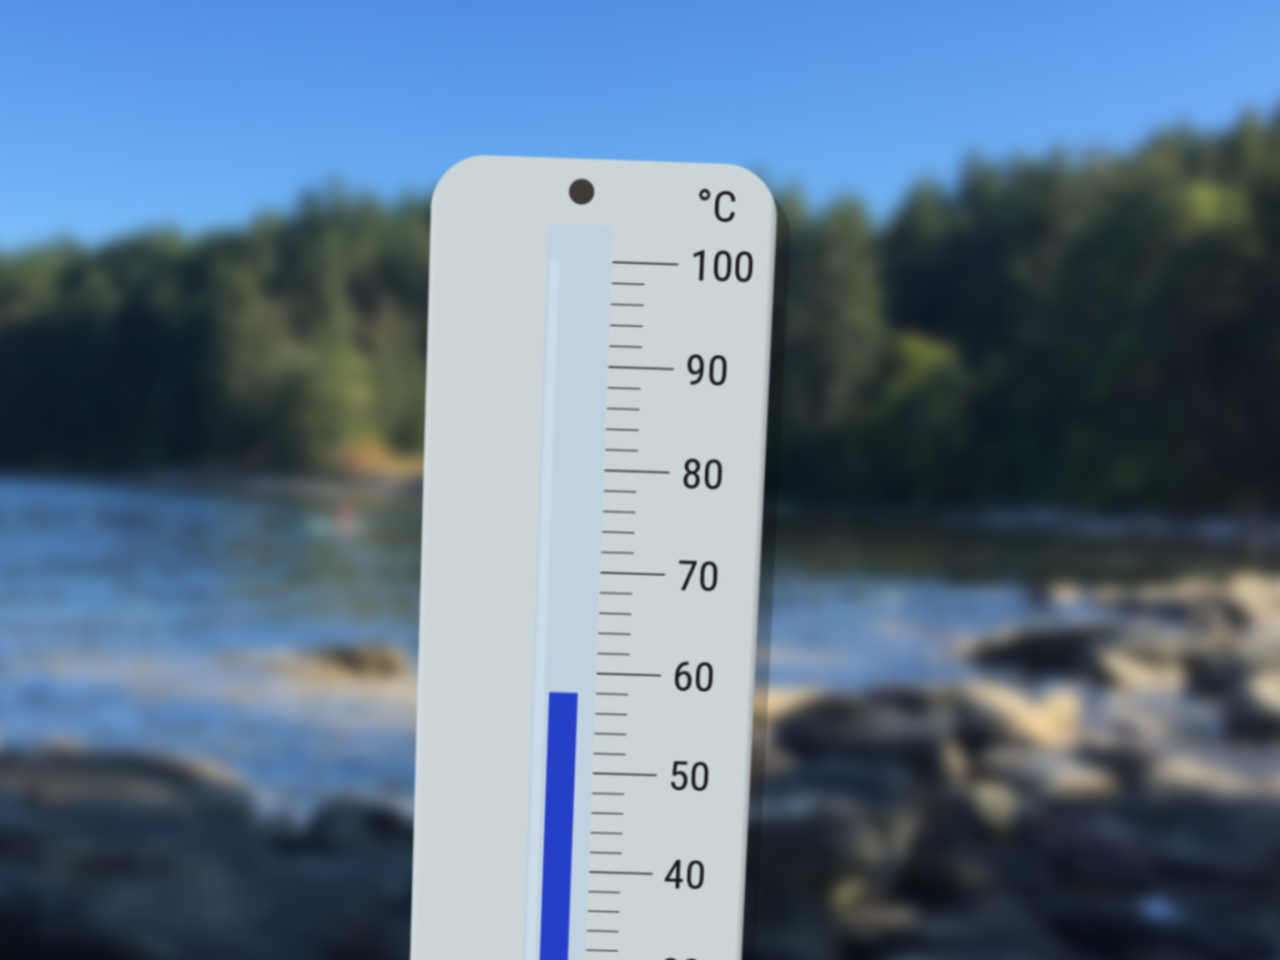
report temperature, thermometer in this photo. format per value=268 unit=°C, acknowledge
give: value=58 unit=°C
